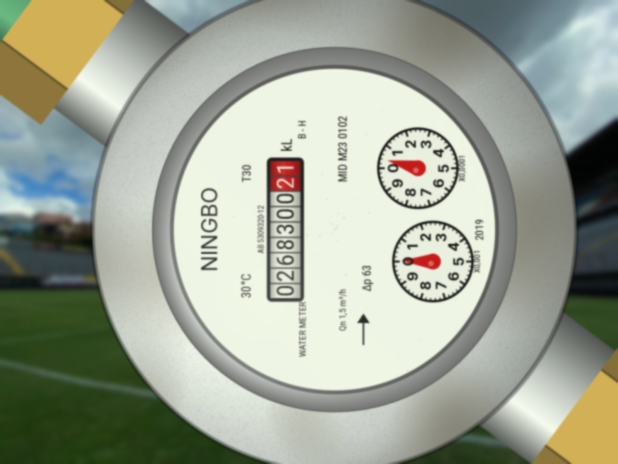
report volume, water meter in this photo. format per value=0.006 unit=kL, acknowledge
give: value=268300.2100 unit=kL
